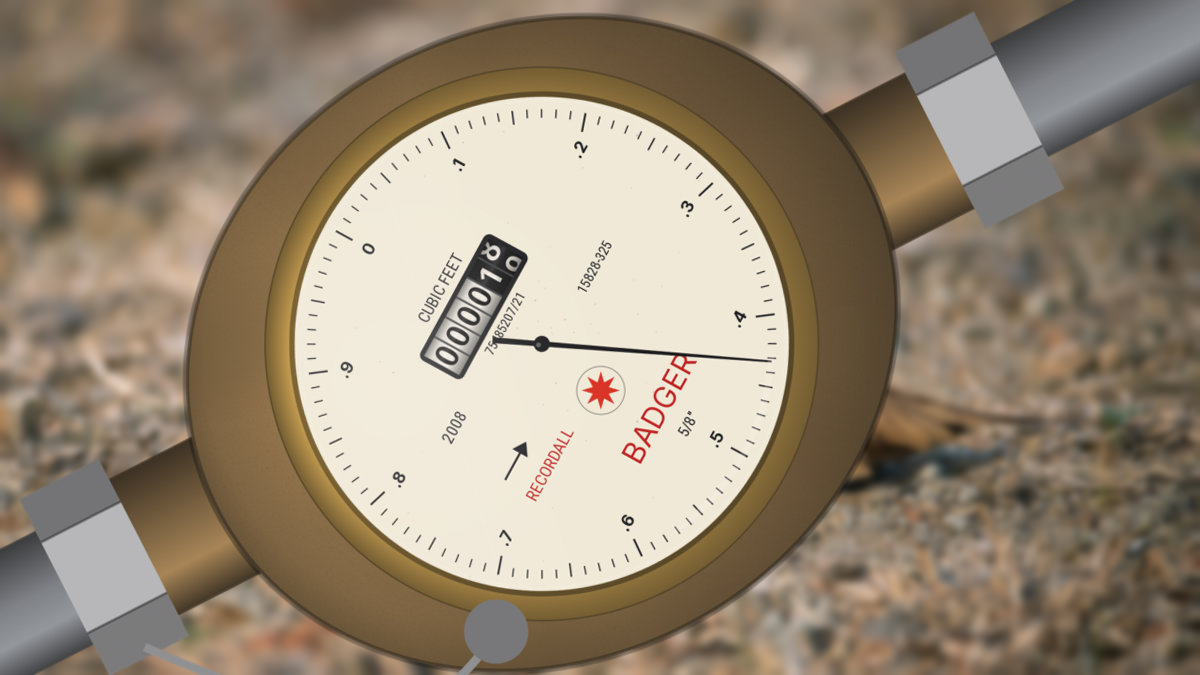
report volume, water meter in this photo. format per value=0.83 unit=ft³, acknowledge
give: value=18.43 unit=ft³
